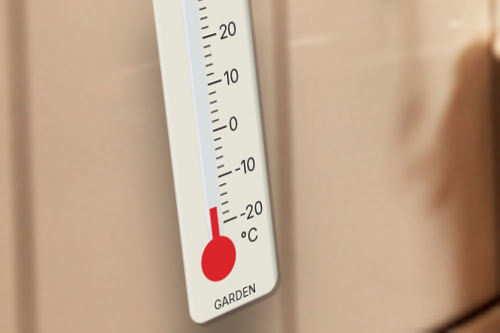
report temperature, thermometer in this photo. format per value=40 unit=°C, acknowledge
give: value=-16 unit=°C
